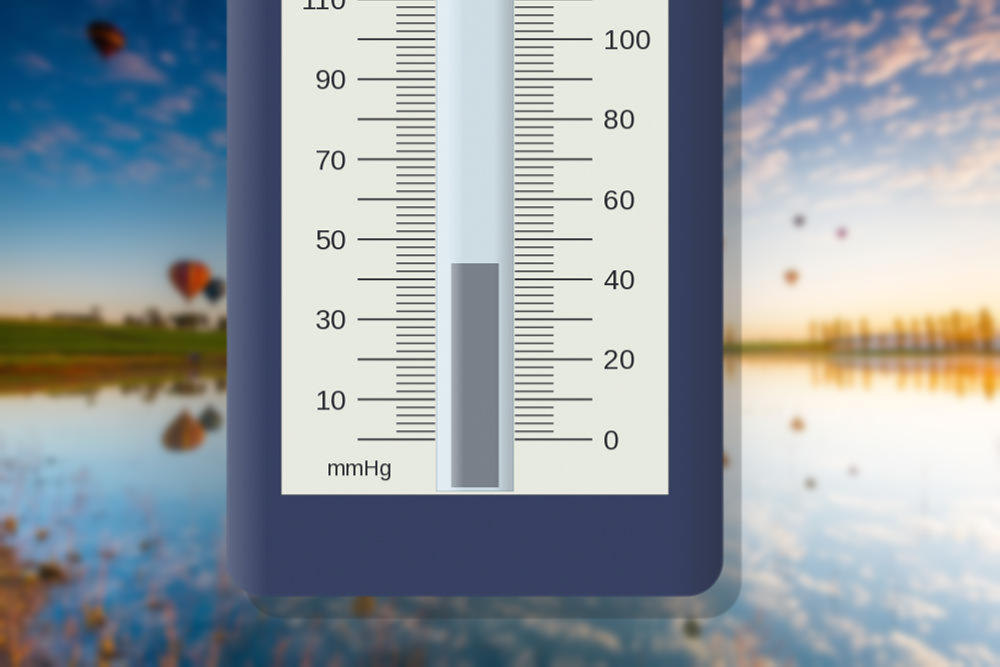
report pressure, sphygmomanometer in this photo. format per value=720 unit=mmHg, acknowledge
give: value=44 unit=mmHg
